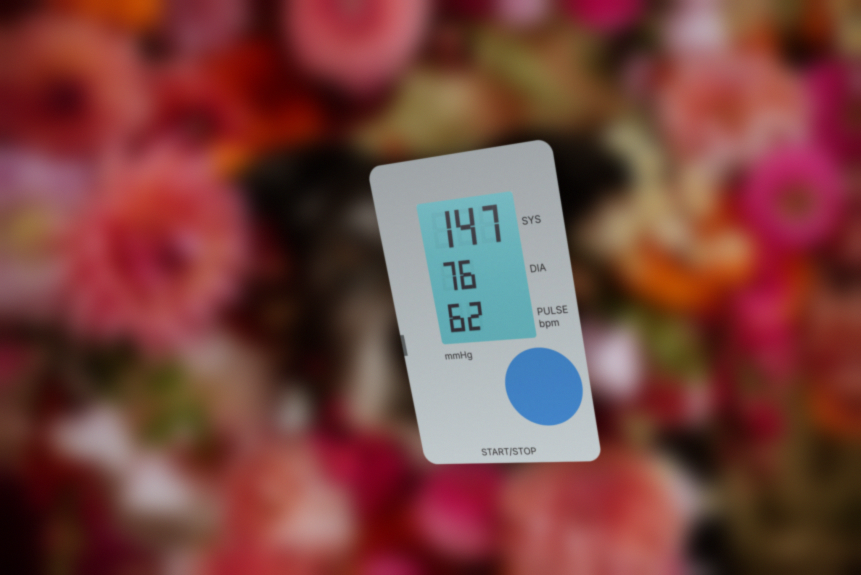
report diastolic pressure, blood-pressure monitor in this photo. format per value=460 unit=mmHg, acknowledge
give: value=76 unit=mmHg
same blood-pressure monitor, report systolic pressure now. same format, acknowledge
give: value=147 unit=mmHg
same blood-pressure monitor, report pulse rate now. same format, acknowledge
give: value=62 unit=bpm
